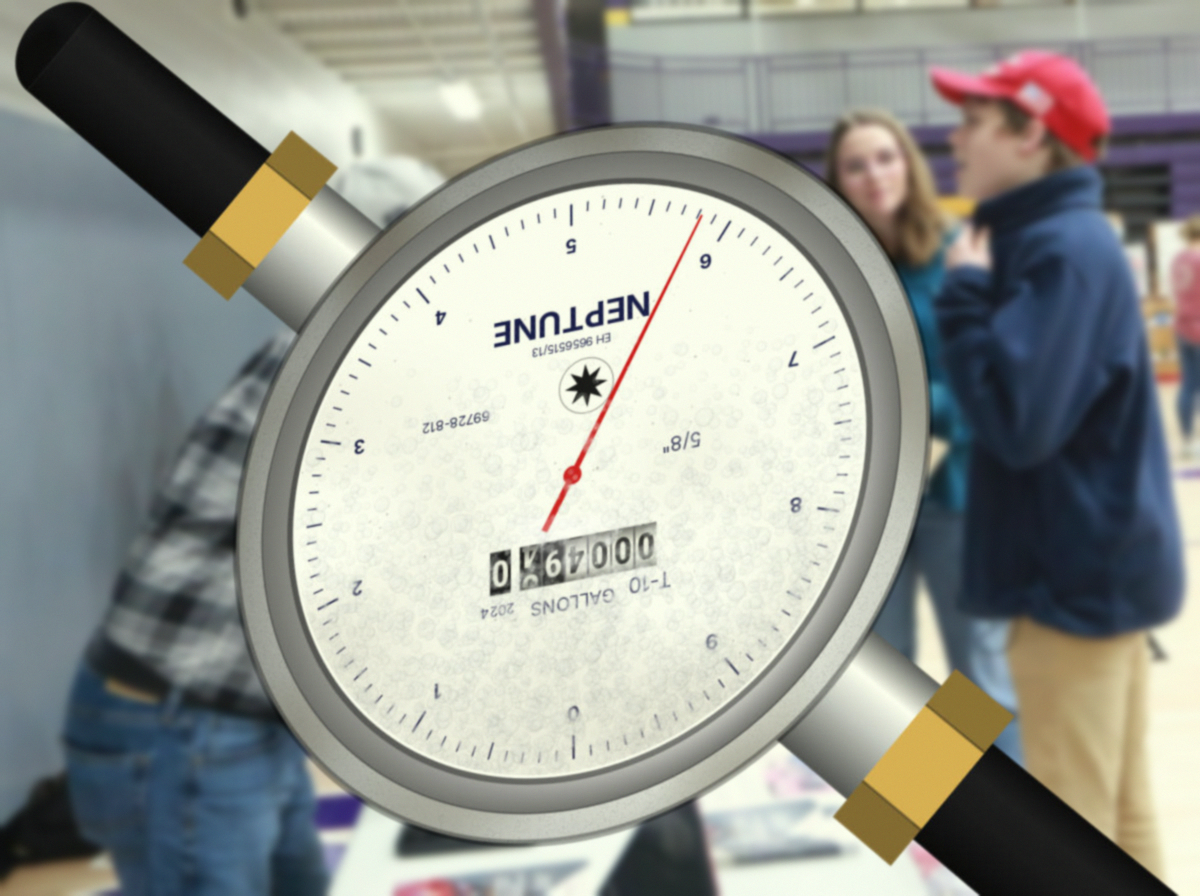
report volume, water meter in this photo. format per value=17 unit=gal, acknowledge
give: value=4935.8 unit=gal
